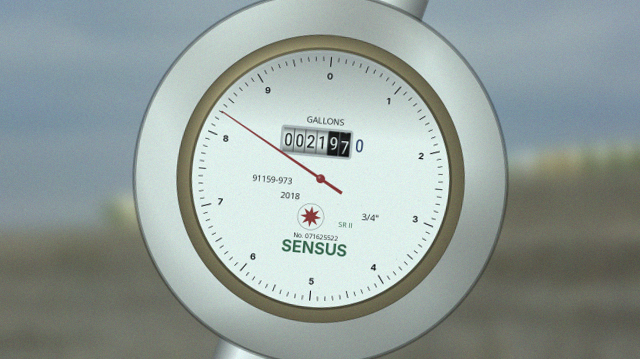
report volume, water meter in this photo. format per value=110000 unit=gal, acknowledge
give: value=21968.3 unit=gal
